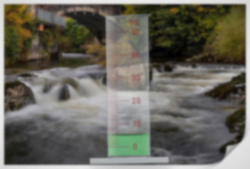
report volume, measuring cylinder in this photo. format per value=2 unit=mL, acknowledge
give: value=5 unit=mL
